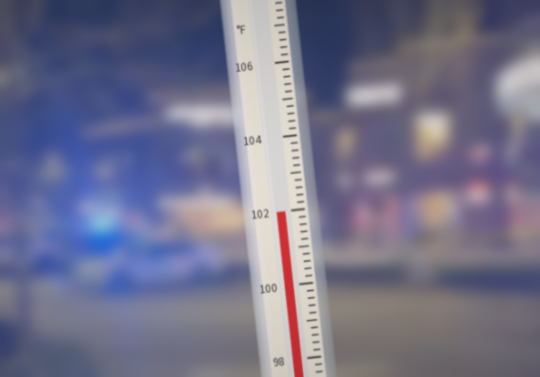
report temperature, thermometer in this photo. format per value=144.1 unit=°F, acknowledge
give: value=102 unit=°F
